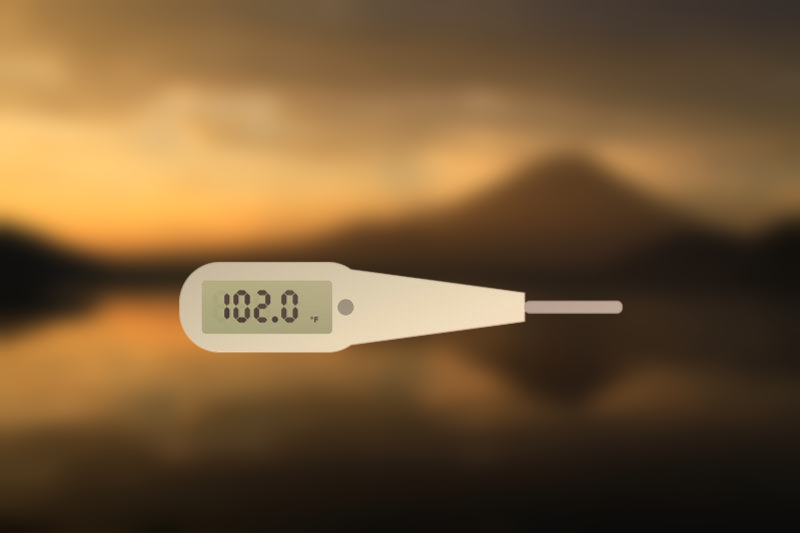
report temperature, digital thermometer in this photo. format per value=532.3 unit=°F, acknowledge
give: value=102.0 unit=°F
